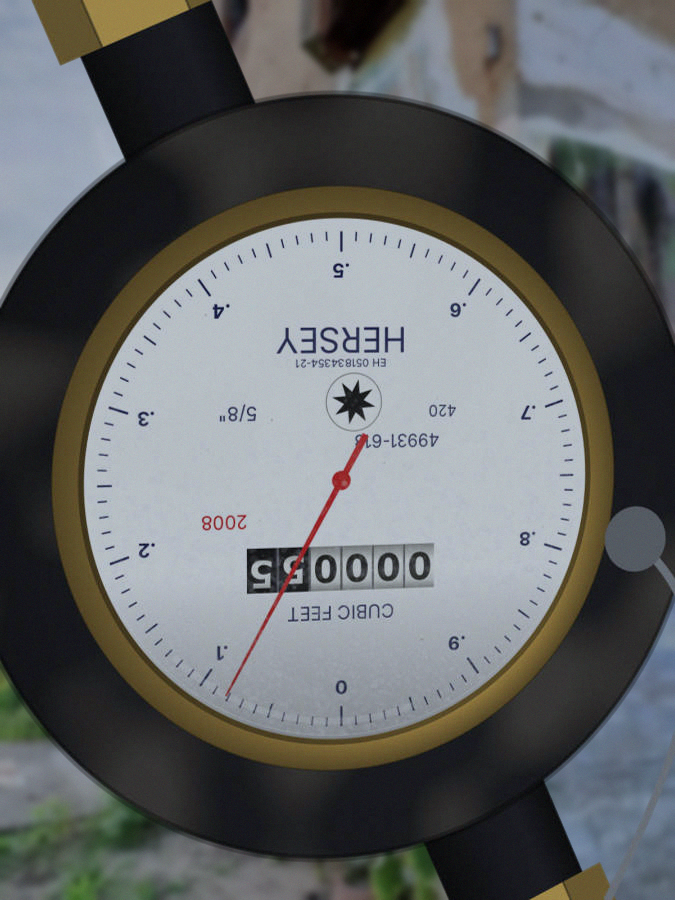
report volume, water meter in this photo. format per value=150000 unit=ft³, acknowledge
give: value=55.08 unit=ft³
